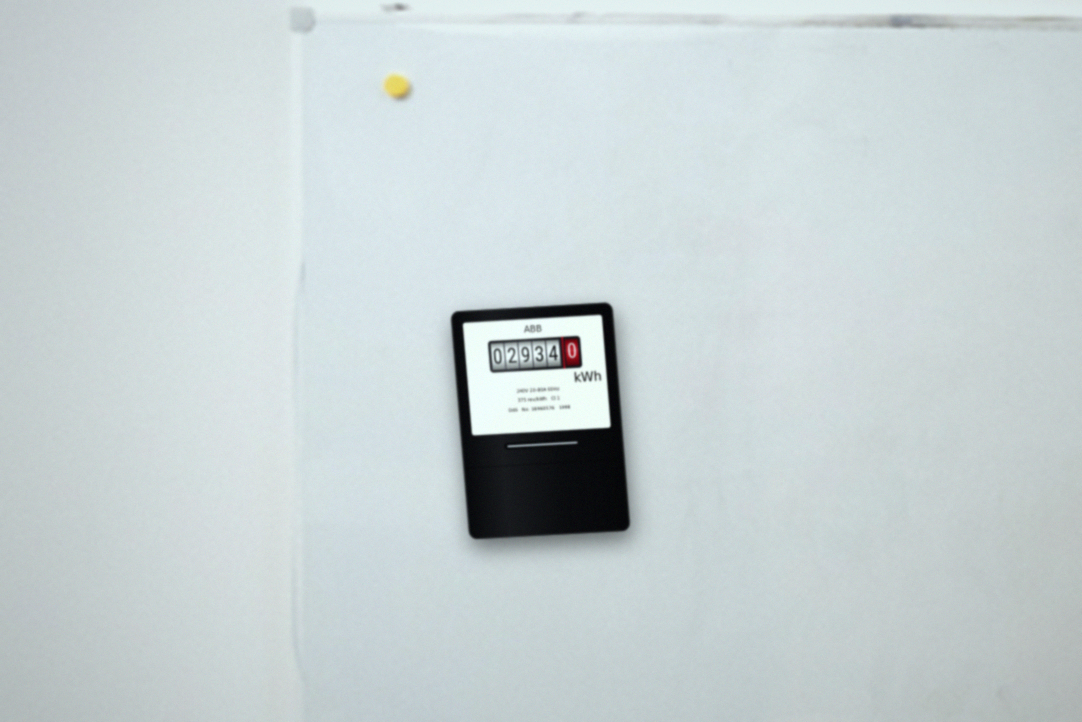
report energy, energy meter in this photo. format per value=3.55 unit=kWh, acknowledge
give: value=2934.0 unit=kWh
